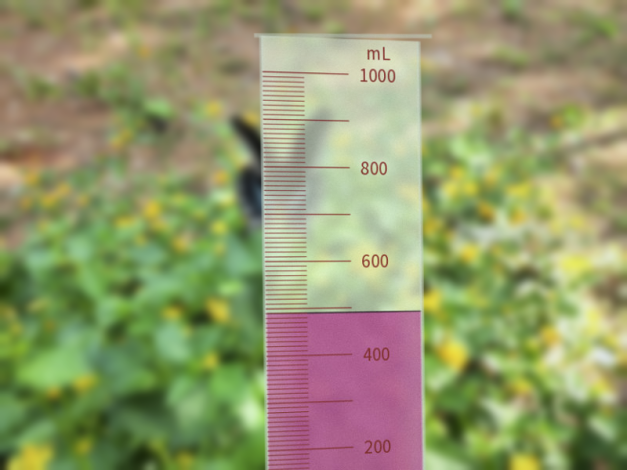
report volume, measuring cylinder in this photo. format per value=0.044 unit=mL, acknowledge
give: value=490 unit=mL
